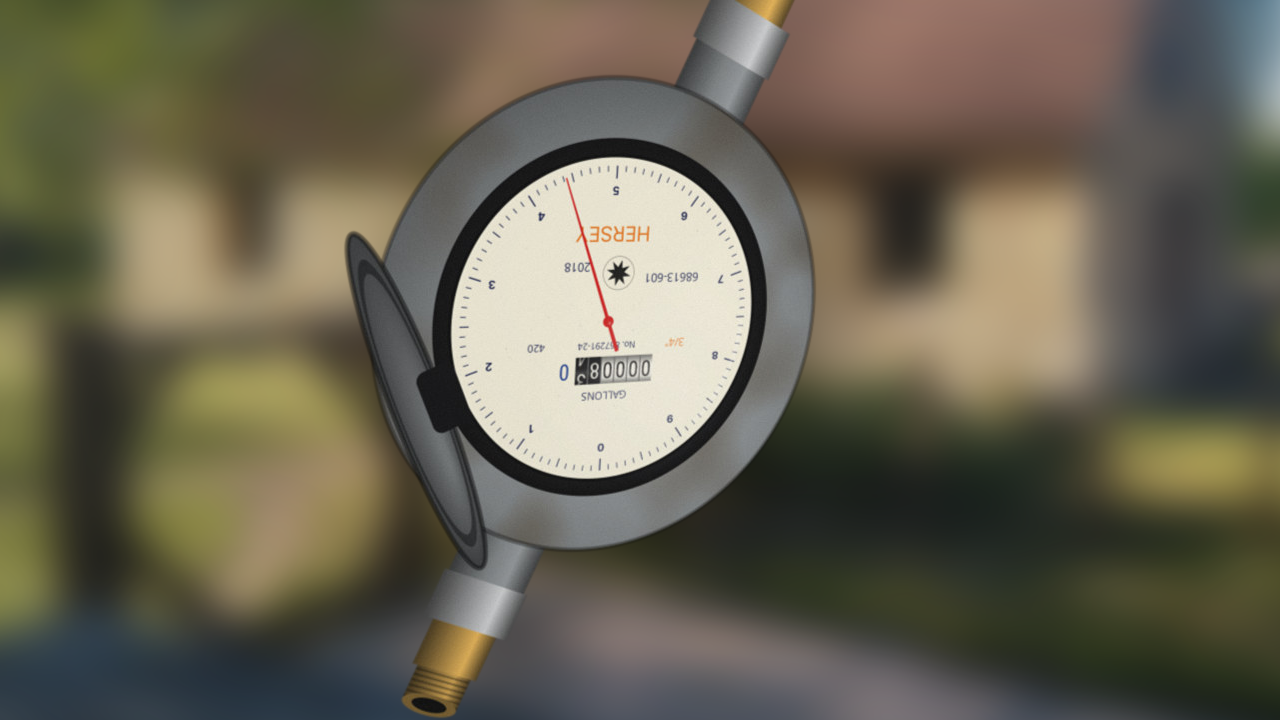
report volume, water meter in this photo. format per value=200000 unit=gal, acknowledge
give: value=834.4 unit=gal
